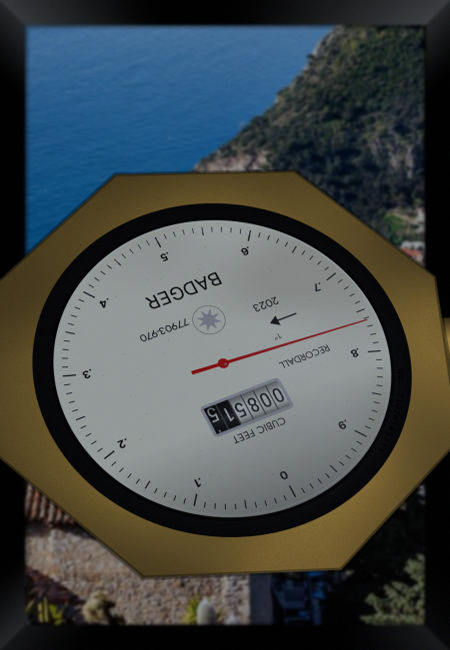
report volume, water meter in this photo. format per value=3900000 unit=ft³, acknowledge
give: value=8514.76 unit=ft³
